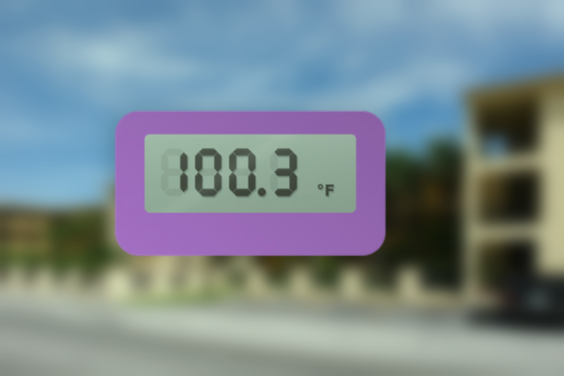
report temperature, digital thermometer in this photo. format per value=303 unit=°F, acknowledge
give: value=100.3 unit=°F
